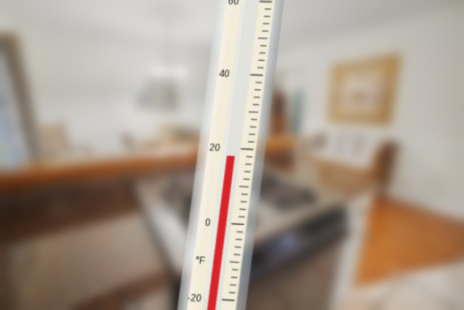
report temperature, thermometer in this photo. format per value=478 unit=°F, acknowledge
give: value=18 unit=°F
